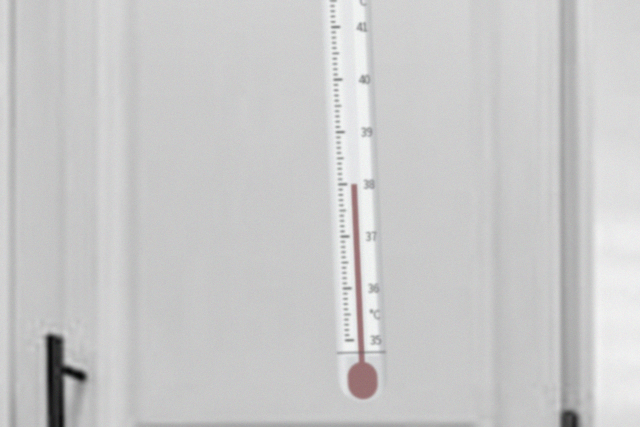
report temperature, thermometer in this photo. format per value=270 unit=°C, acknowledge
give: value=38 unit=°C
